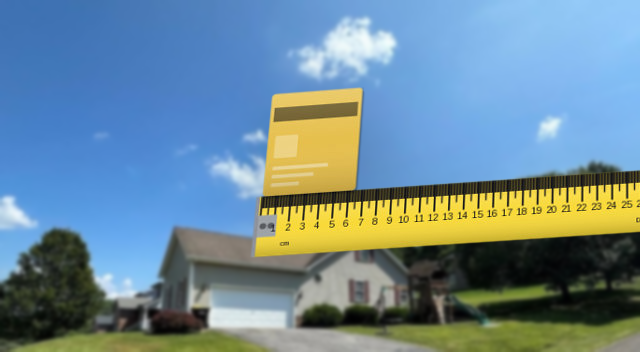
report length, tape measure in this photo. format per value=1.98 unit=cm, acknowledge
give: value=6.5 unit=cm
